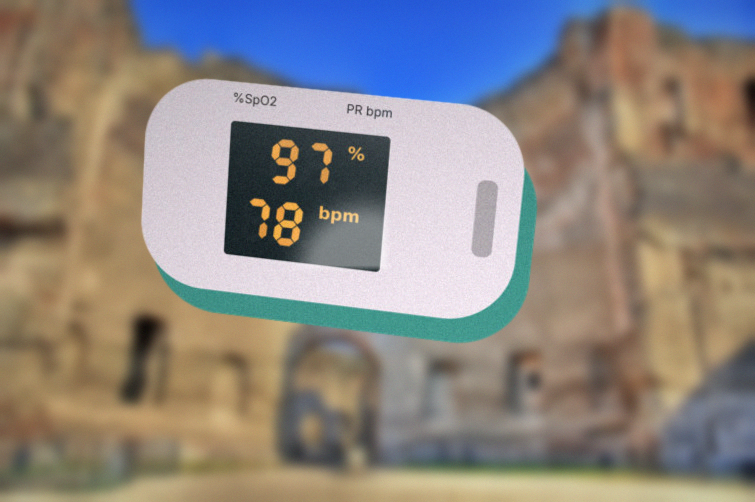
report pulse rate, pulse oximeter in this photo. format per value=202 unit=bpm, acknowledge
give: value=78 unit=bpm
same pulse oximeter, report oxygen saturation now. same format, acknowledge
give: value=97 unit=%
